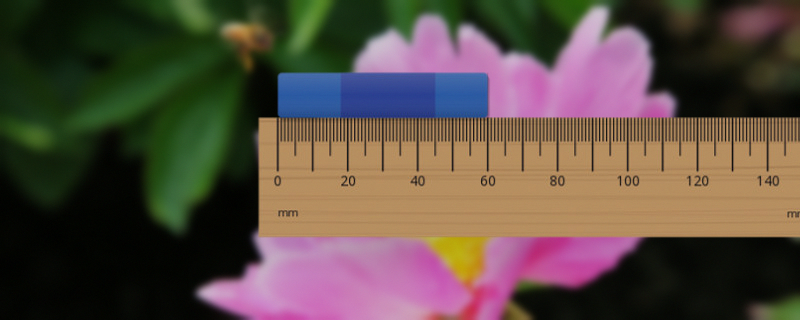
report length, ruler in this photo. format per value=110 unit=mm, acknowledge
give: value=60 unit=mm
